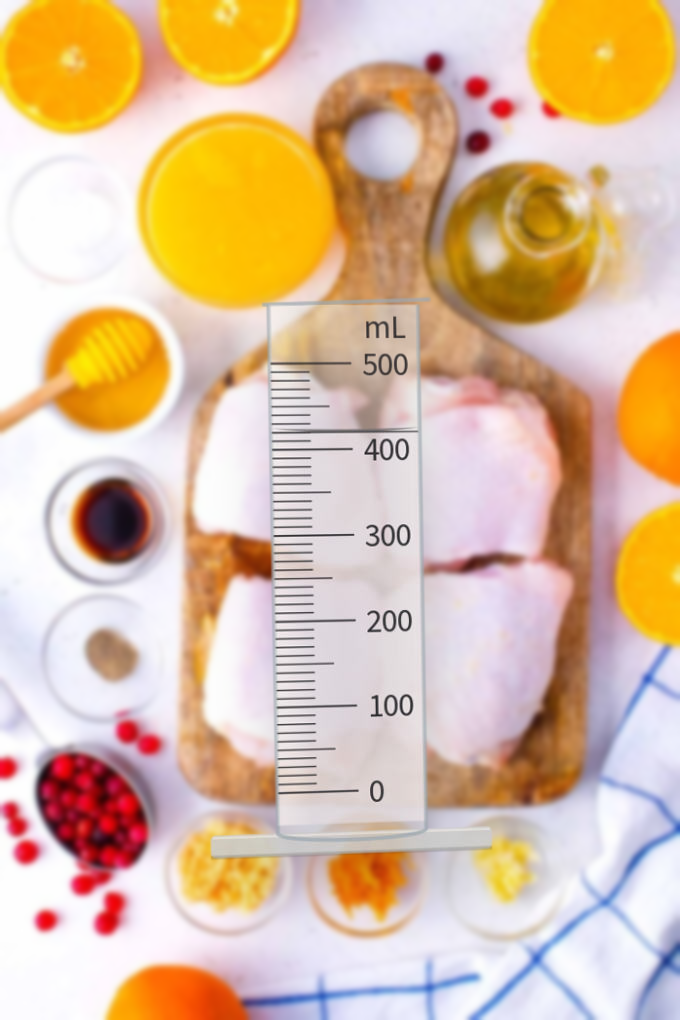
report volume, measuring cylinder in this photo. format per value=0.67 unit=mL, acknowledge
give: value=420 unit=mL
